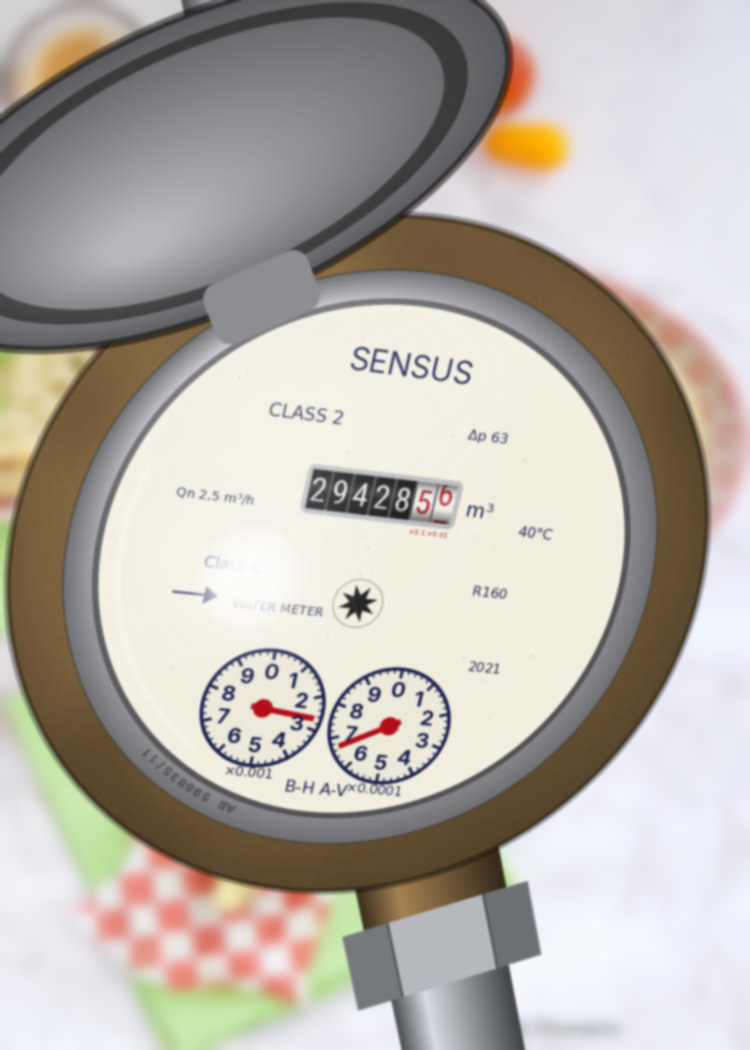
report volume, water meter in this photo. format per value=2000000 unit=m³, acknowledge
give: value=29428.5626 unit=m³
